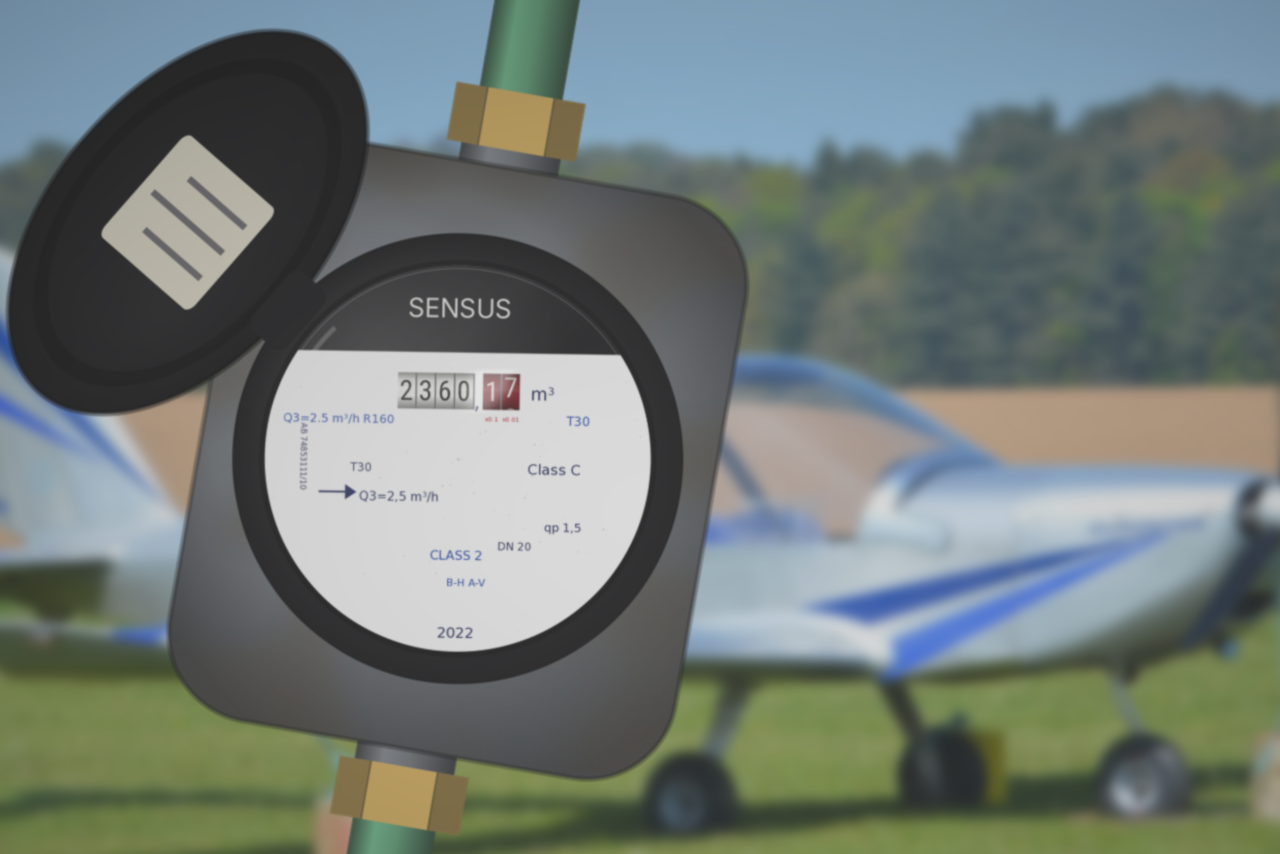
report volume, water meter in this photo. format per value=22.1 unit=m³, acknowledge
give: value=2360.17 unit=m³
